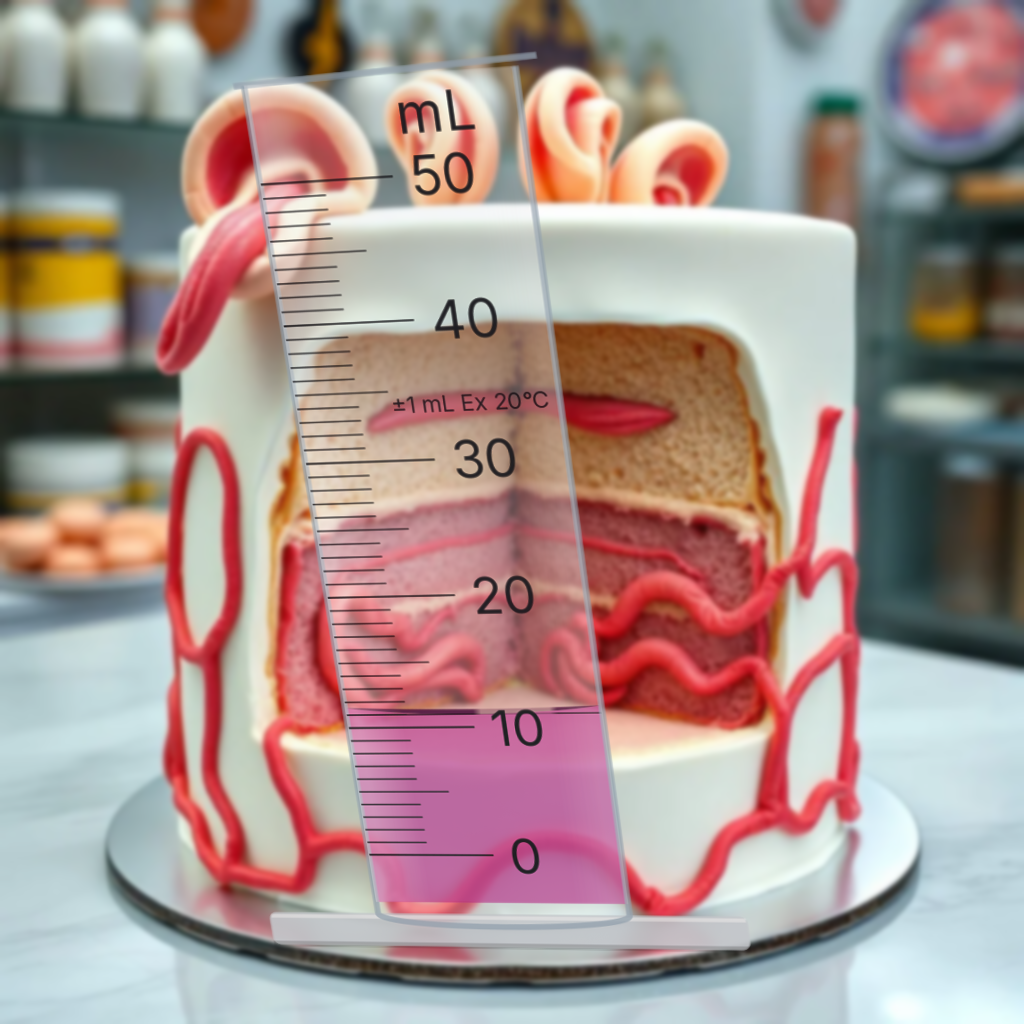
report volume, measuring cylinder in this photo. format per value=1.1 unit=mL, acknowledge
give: value=11 unit=mL
